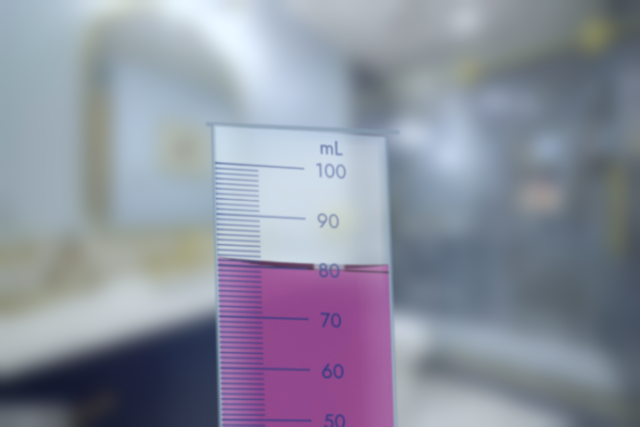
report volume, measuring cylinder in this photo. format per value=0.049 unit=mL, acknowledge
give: value=80 unit=mL
